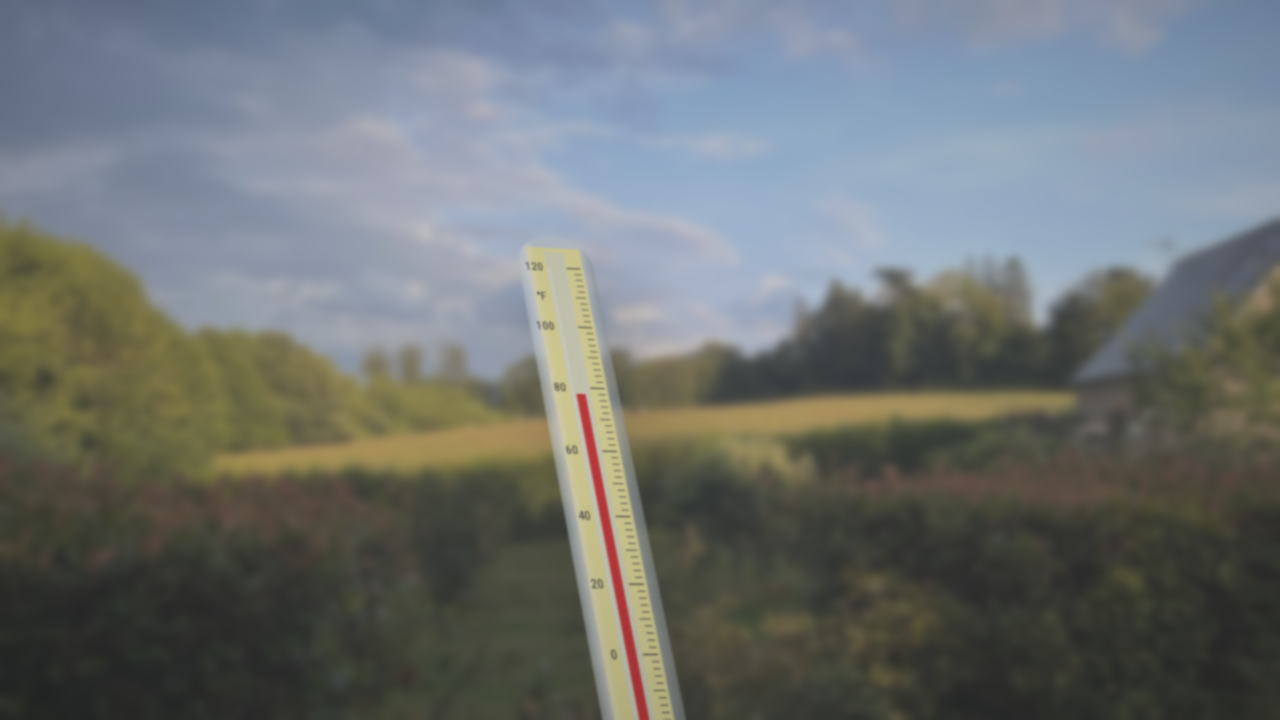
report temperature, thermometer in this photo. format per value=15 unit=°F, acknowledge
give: value=78 unit=°F
